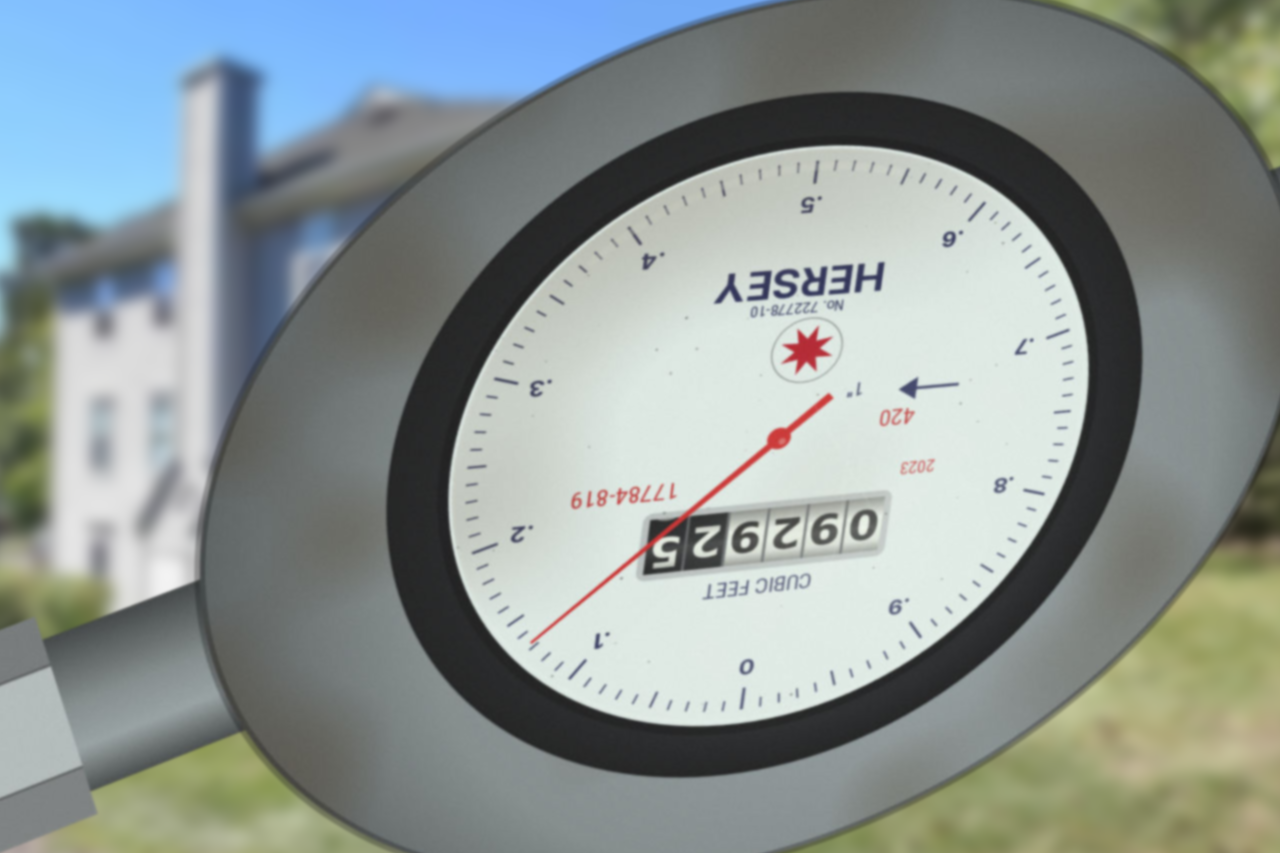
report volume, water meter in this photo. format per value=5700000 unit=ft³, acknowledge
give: value=92925.13 unit=ft³
